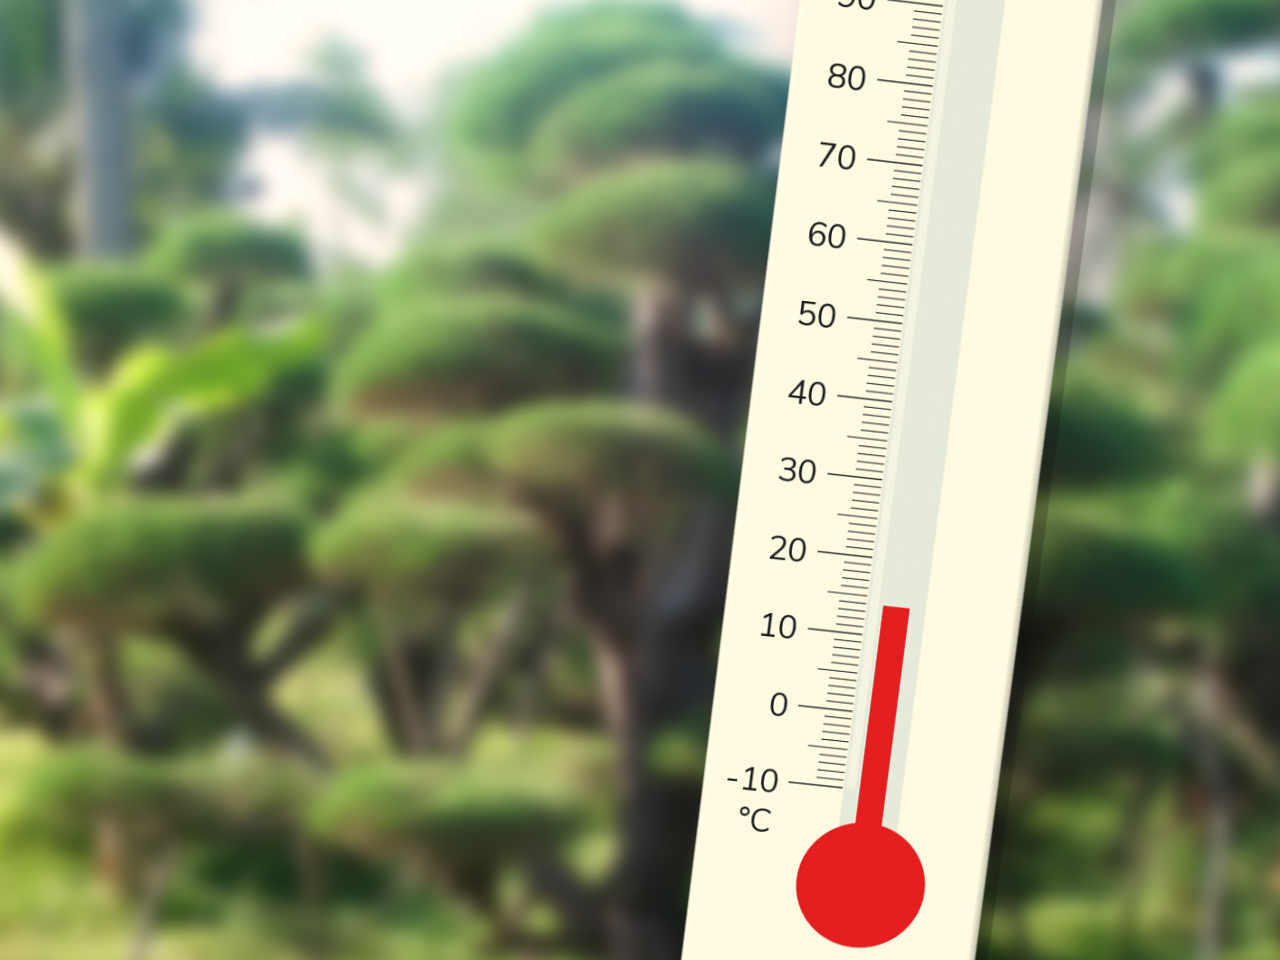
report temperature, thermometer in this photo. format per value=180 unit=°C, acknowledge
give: value=14 unit=°C
